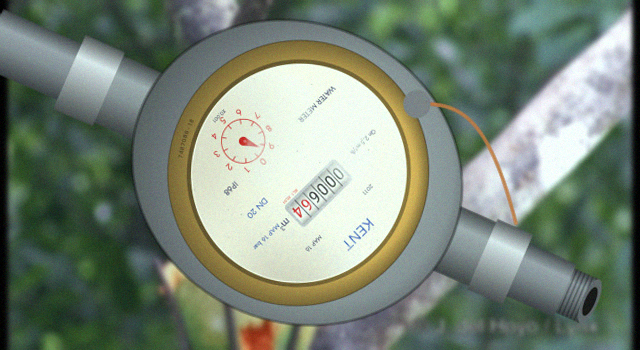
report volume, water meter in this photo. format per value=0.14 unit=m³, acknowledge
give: value=6.639 unit=m³
